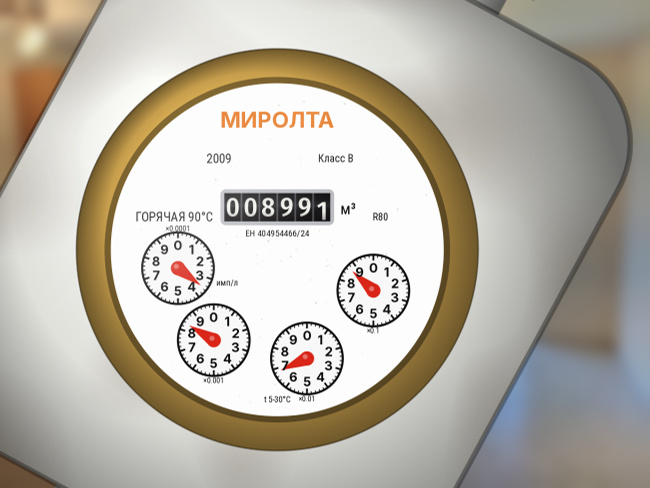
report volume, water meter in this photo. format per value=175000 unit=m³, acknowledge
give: value=8990.8683 unit=m³
